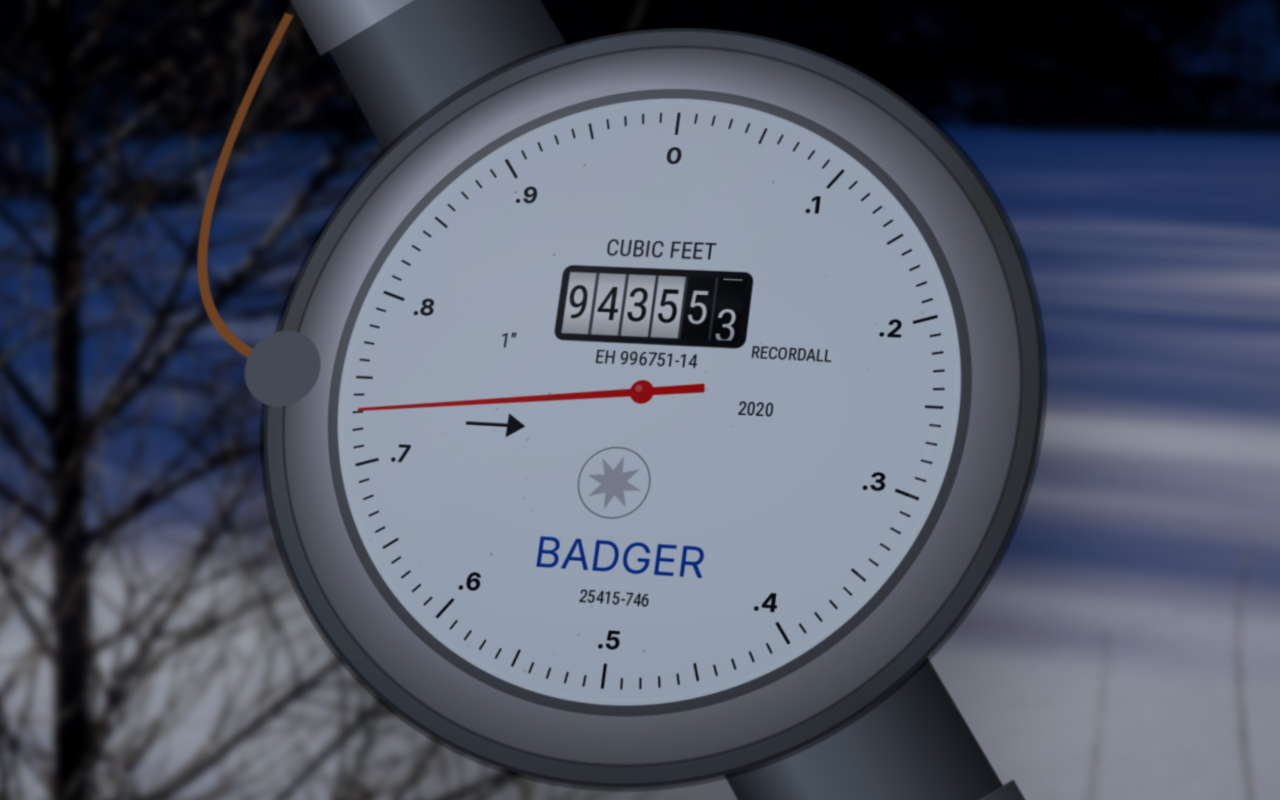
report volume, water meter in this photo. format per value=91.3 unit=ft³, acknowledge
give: value=943552.73 unit=ft³
